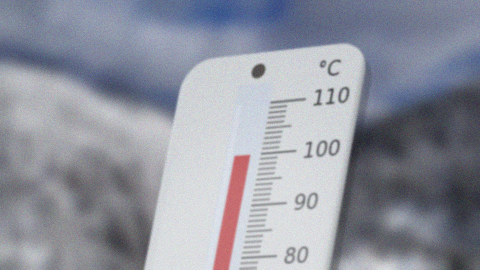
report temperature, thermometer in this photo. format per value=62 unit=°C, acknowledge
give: value=100 unit=°C
